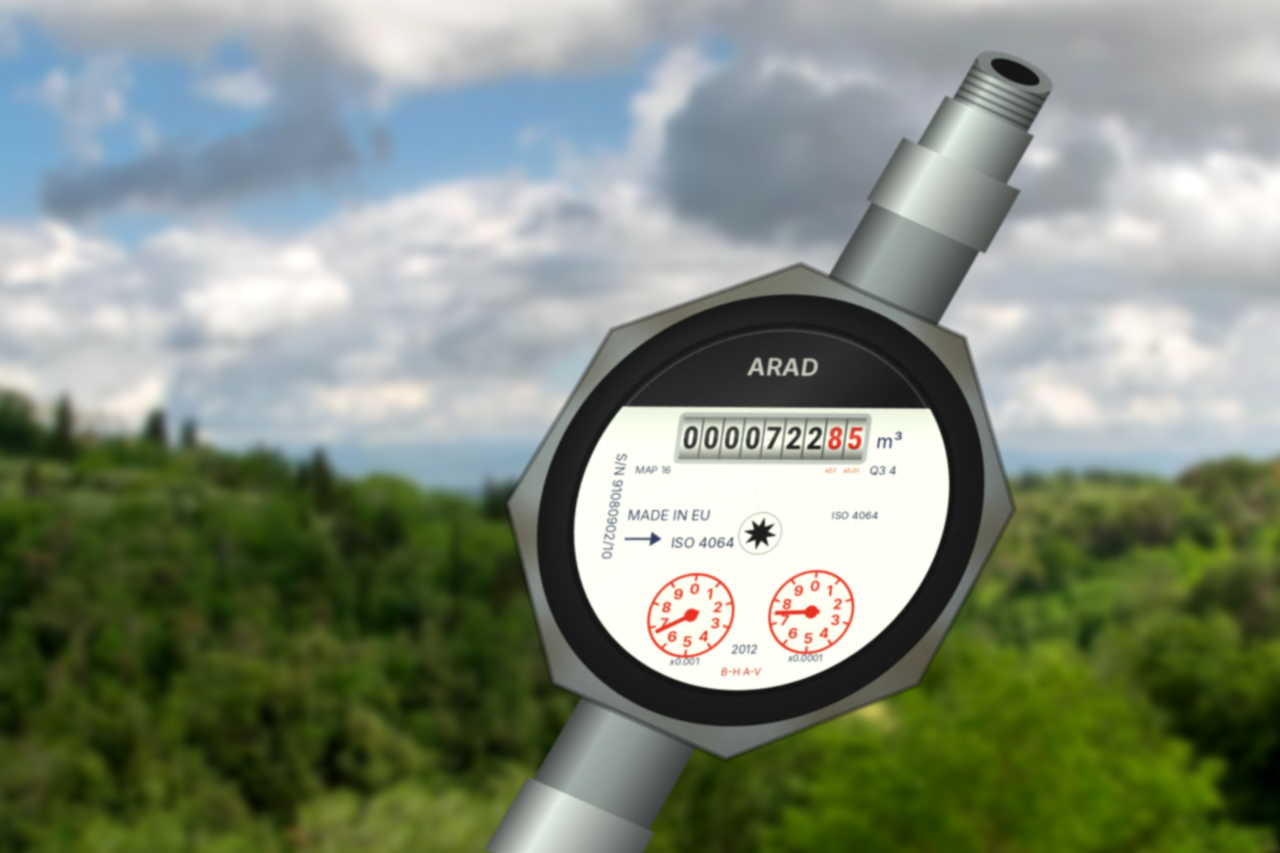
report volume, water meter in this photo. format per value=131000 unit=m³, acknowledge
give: value=722.8567 unit=m³
